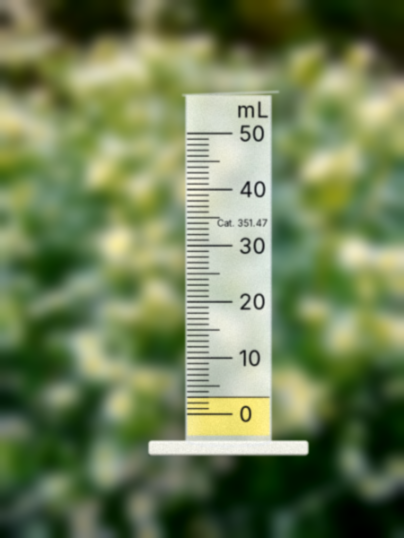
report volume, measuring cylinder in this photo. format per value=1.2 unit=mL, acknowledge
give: value=3 unit=mL
